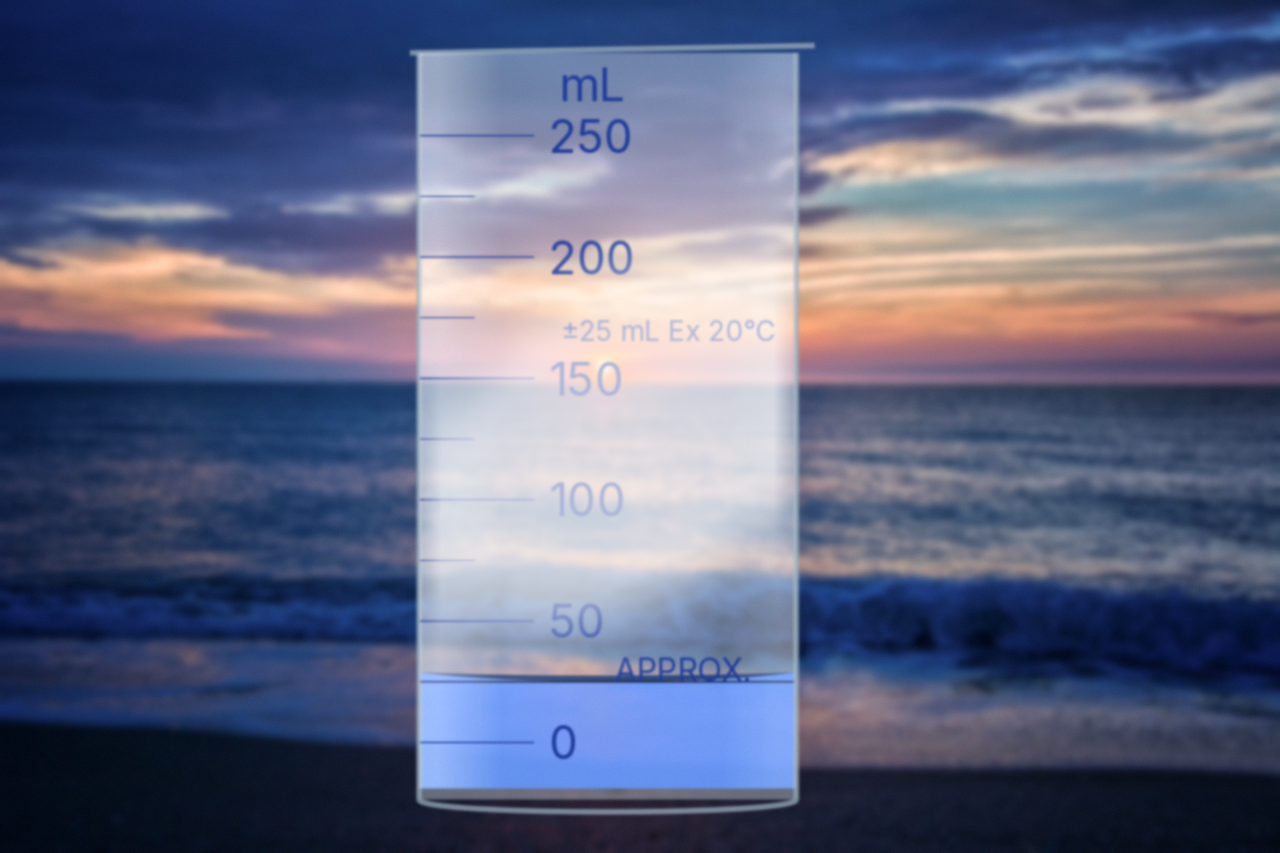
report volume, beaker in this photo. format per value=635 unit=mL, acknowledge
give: value=25 unit=mL
